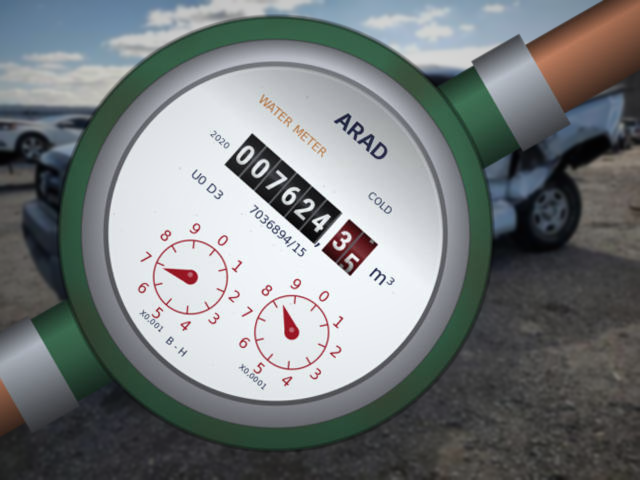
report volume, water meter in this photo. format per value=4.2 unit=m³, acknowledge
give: value=7624.3468 unit=m³
